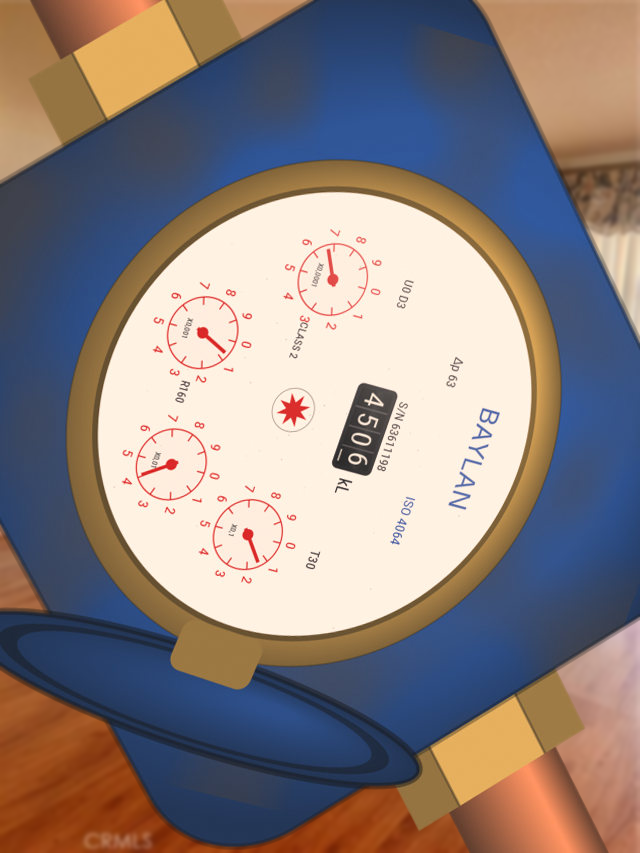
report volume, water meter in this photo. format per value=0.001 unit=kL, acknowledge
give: value=4506.1406 unit=kL
